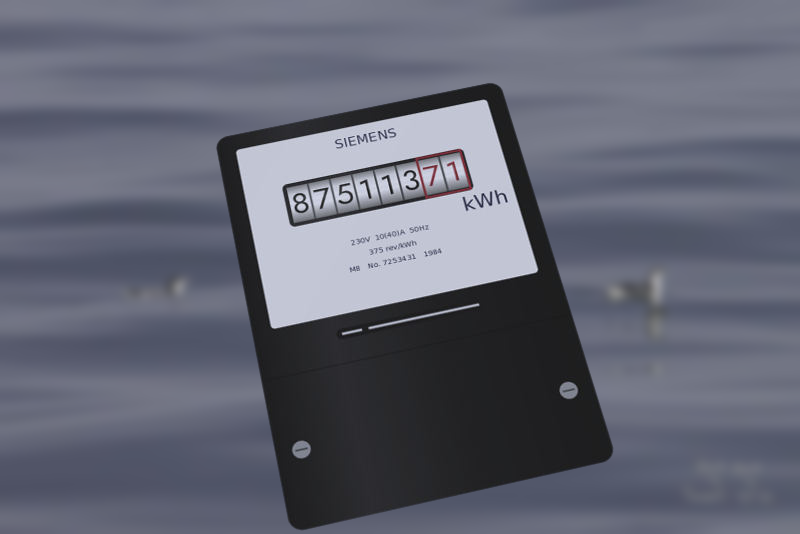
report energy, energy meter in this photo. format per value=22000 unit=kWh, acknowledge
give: value=875113.71 unit=kWh
